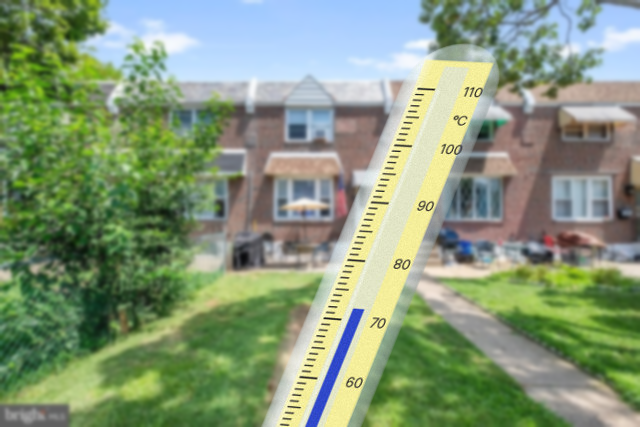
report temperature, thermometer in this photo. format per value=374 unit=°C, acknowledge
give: value=72 unit=°C
